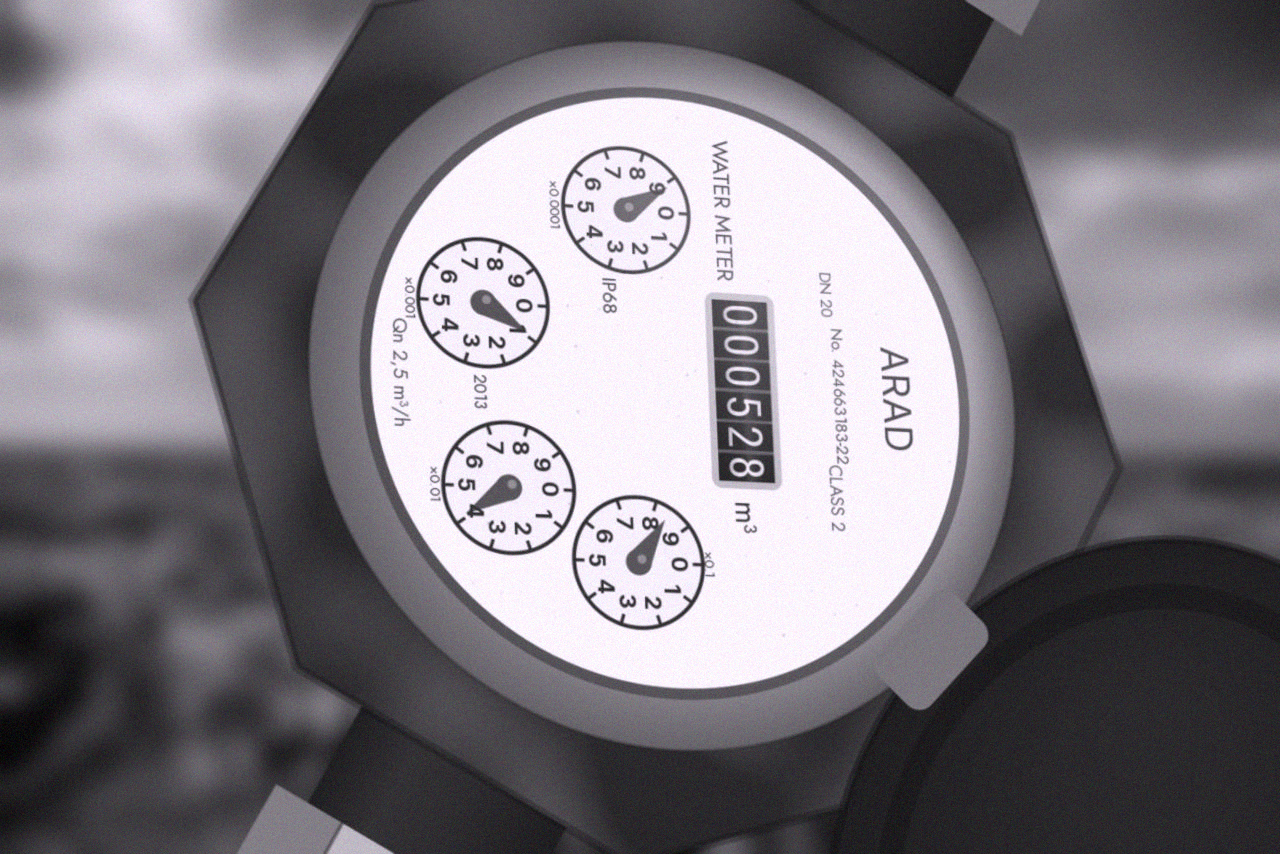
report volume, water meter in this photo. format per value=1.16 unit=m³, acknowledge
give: value=528.8409 unit=m³
